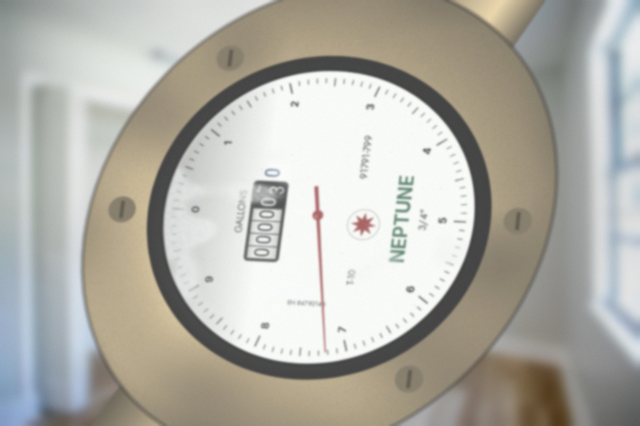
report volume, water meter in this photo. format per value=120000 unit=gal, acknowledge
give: value=27.2 unit=gal
